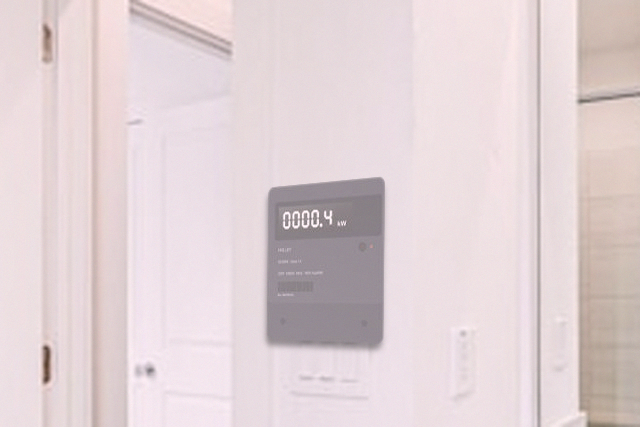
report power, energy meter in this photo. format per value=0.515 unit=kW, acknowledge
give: value=0.4 unit=kW
